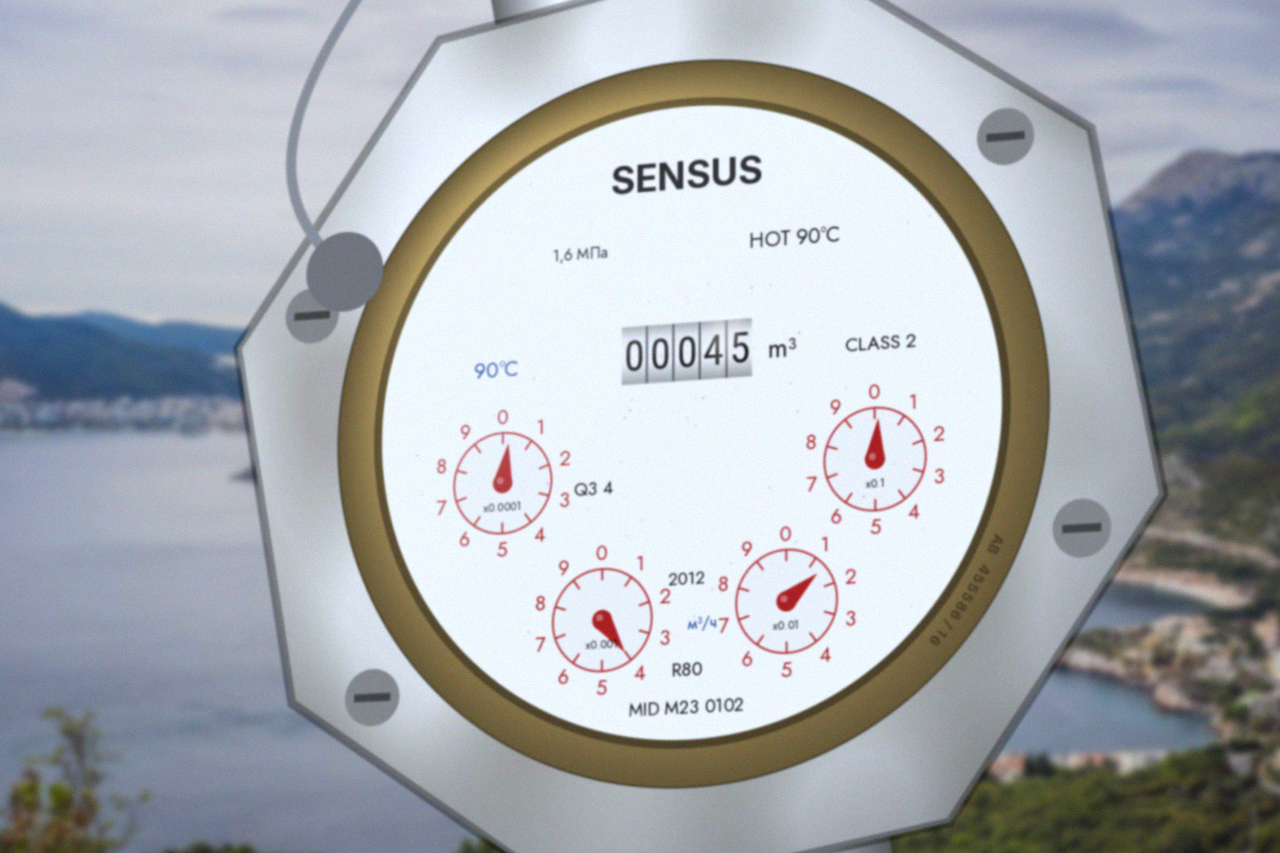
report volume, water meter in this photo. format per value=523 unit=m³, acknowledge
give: value=45.0140 unit=m³
